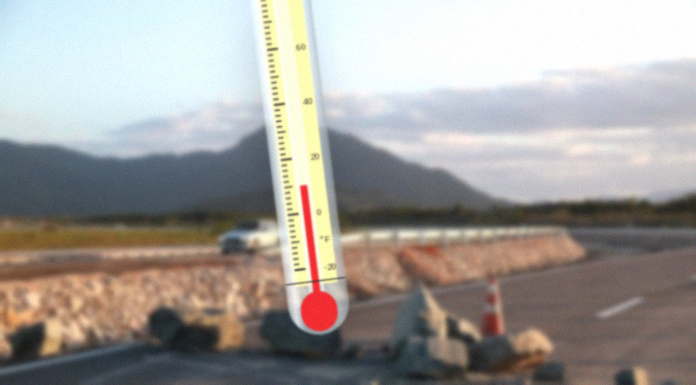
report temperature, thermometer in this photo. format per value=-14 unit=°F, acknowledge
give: value=10 unit=°F
